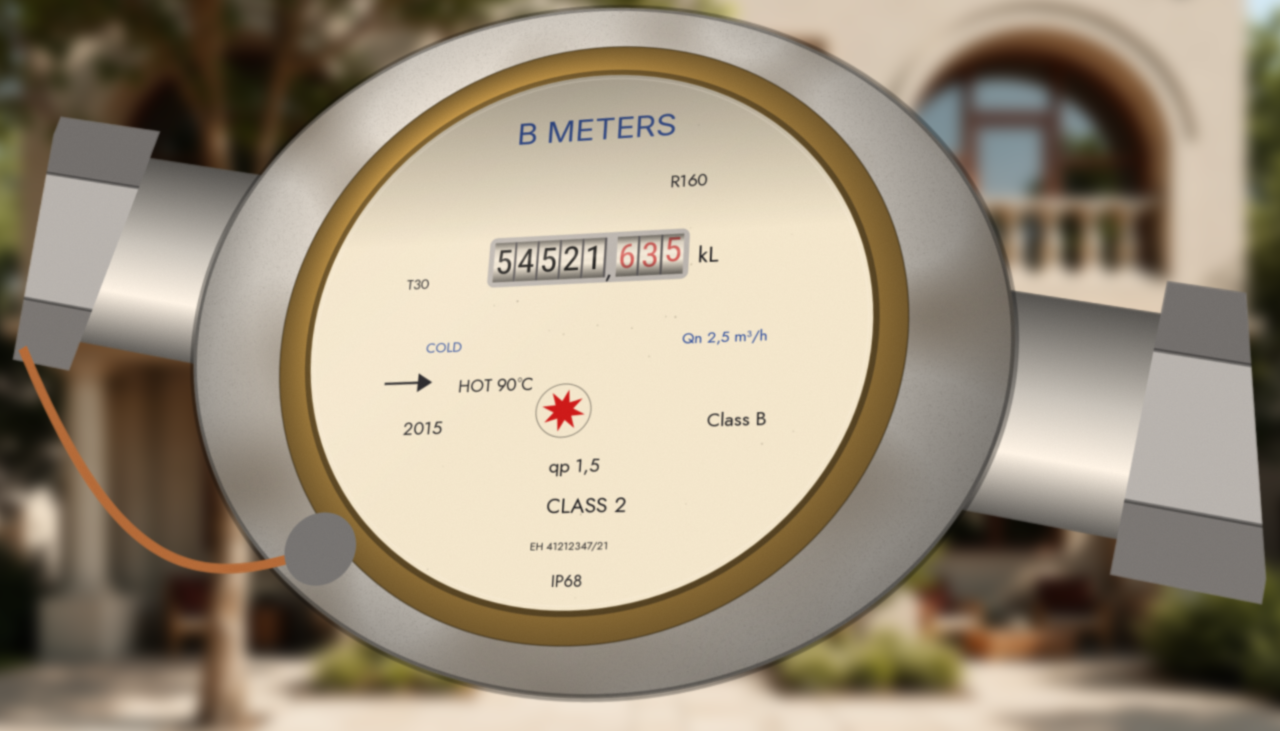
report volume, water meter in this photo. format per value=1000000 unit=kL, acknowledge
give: value=54521.635 unit=kL
